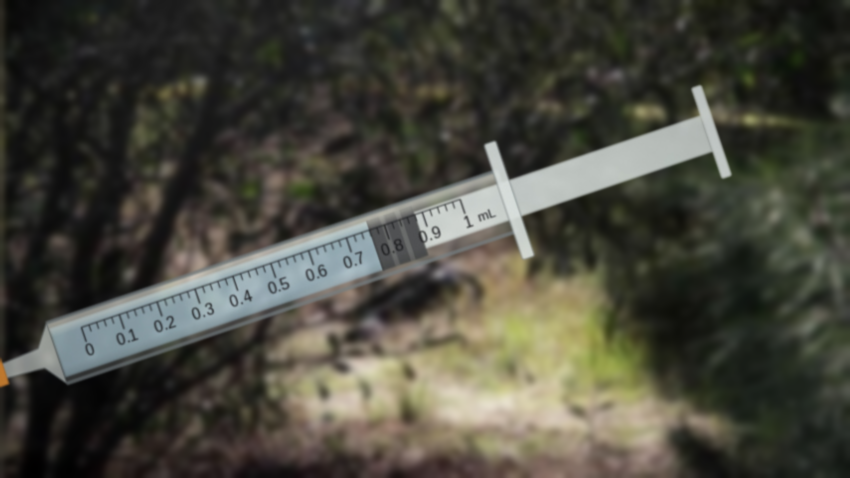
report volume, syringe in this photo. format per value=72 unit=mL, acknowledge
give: value=0.76 unit=mL
